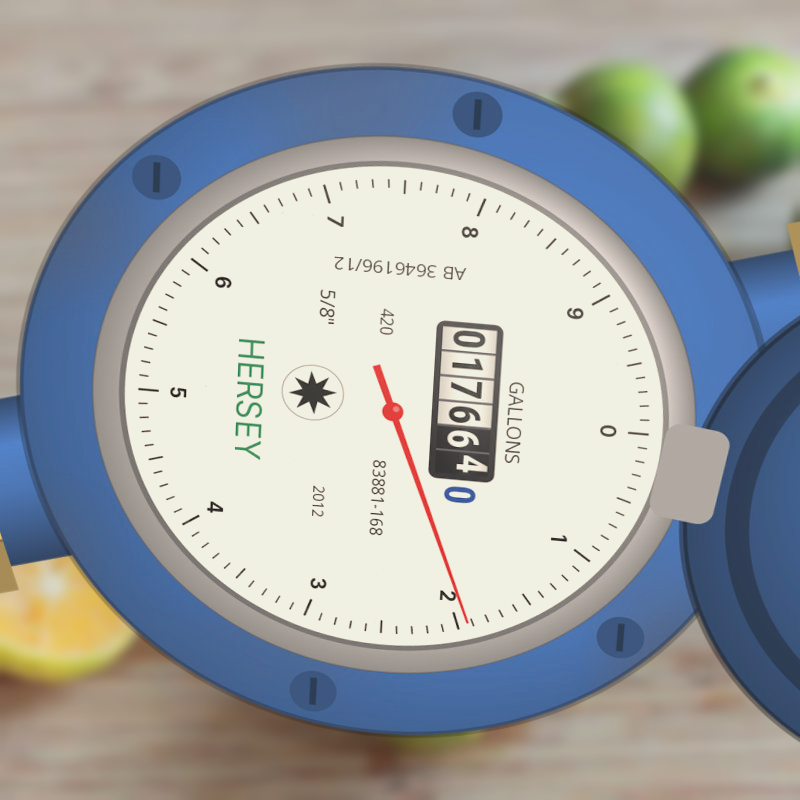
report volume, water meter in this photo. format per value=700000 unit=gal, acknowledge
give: value=176641.9 unit=gal
